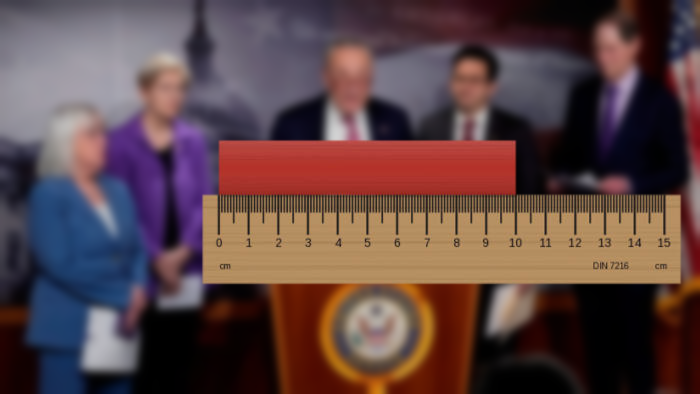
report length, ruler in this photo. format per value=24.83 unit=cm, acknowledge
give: value=10 unit=cm
